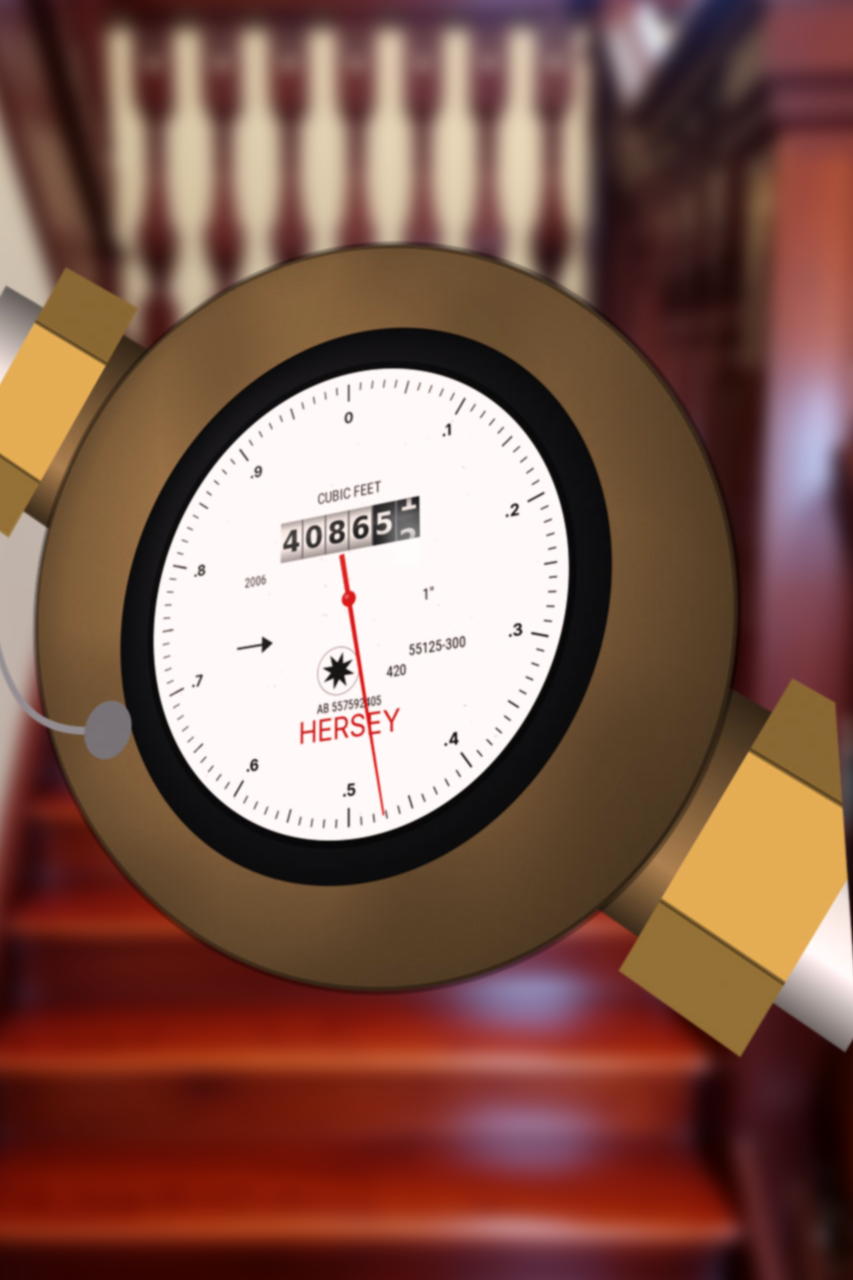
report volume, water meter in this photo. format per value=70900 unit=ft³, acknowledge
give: value=408651.47 unit=ft³
